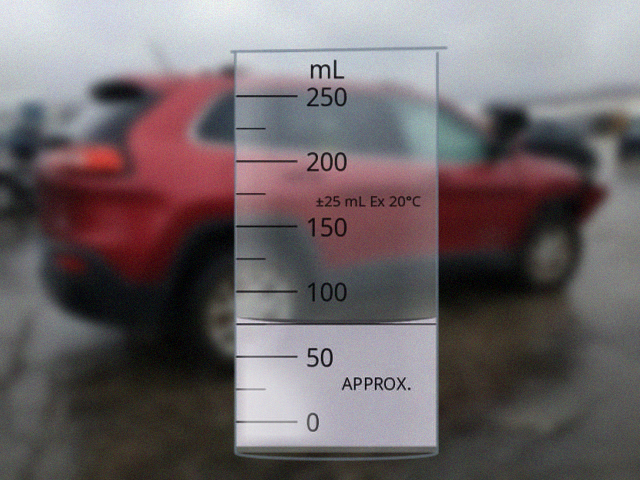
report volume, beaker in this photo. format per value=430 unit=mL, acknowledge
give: value=75 unit=mL
